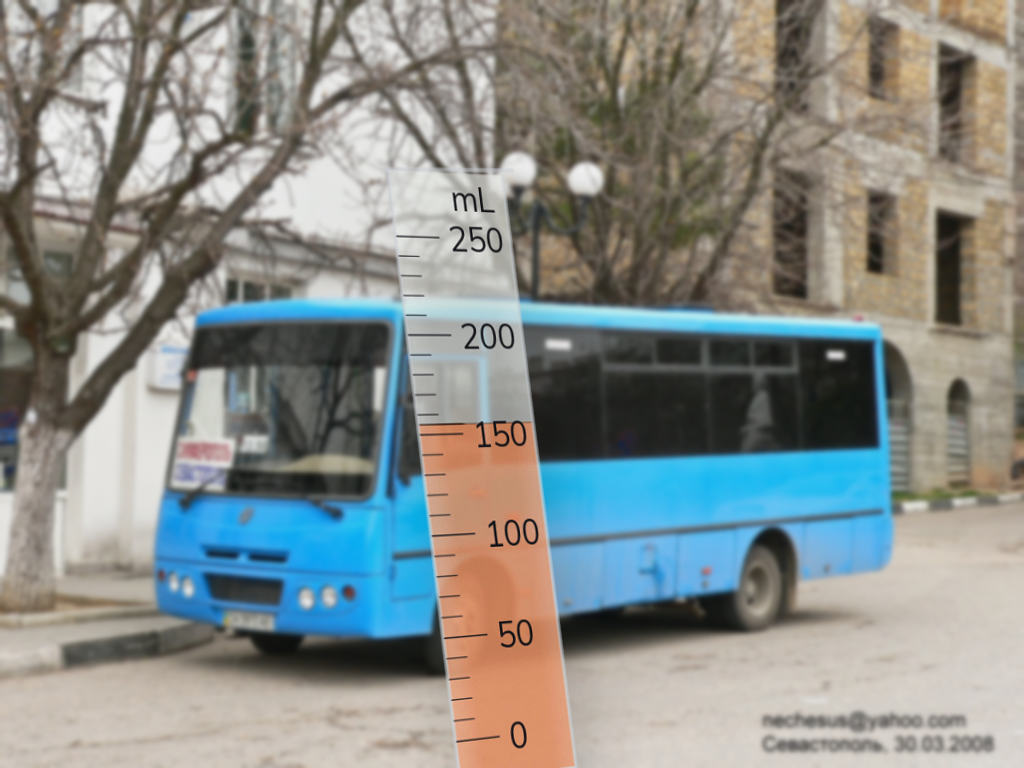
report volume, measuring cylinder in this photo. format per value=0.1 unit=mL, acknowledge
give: value=155 unit=mL
